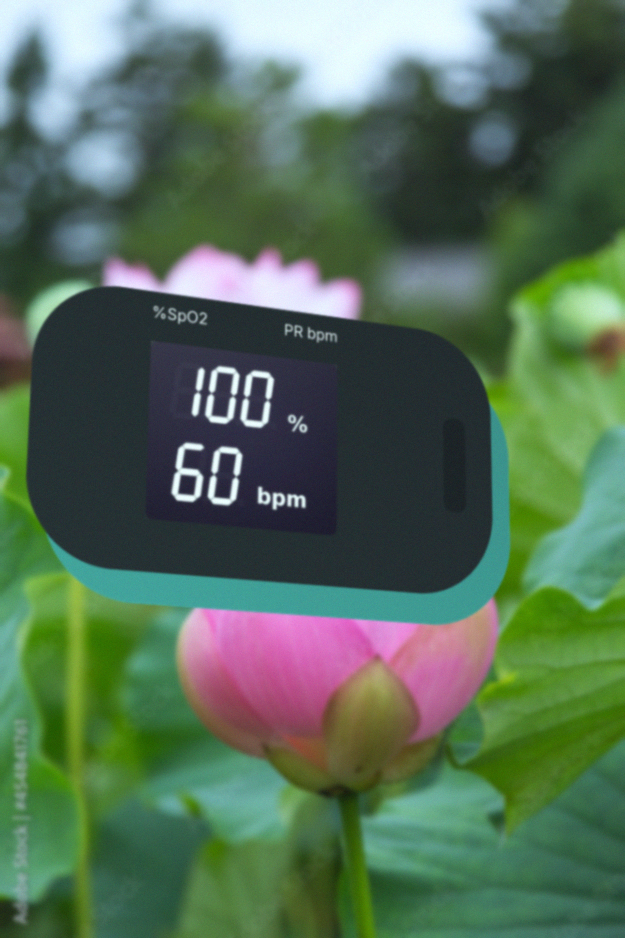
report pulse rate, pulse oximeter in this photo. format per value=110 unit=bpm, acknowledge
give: value=60 unit=bpm
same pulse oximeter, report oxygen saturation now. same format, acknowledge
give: value=100 unit=%
